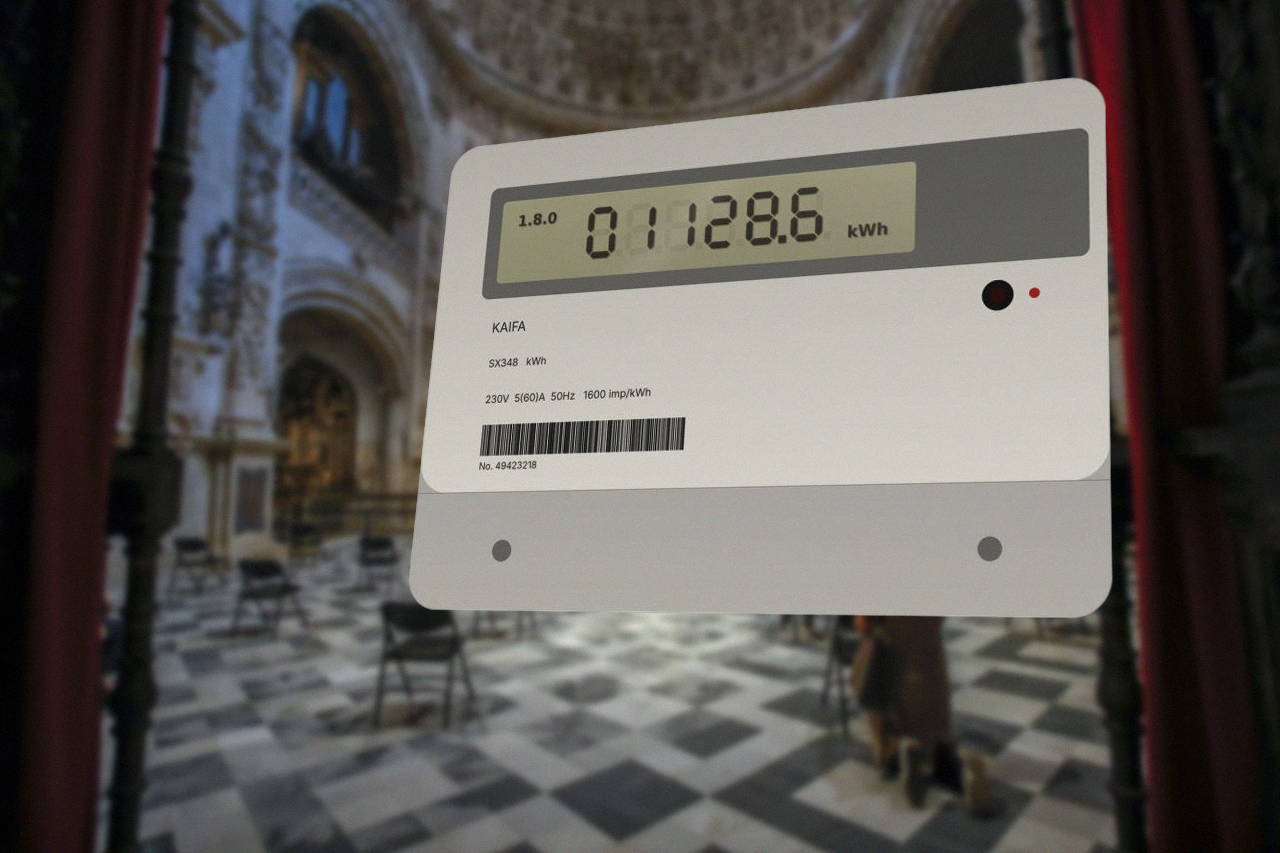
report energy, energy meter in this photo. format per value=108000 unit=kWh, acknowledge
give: value=1128.6 unit=kWh
